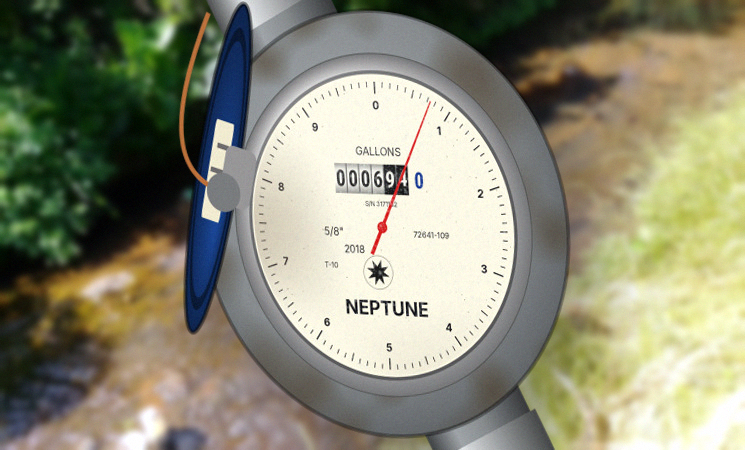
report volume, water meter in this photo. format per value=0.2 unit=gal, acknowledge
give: value=6940.7 unit=gal
